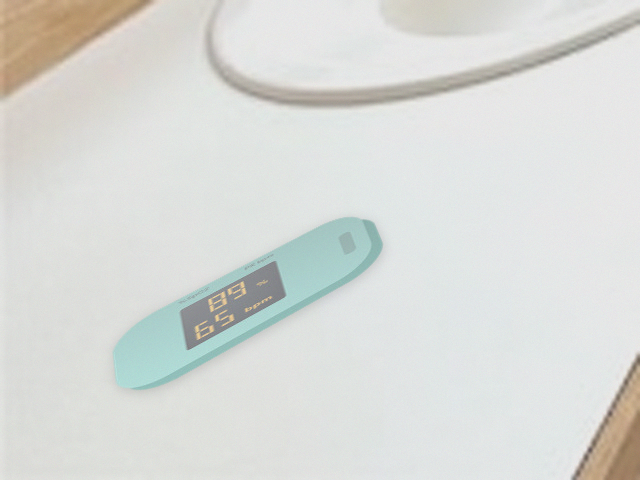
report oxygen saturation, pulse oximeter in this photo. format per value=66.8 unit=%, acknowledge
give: value=89 unit=%
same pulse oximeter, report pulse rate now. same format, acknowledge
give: value=65 unit=bpm
